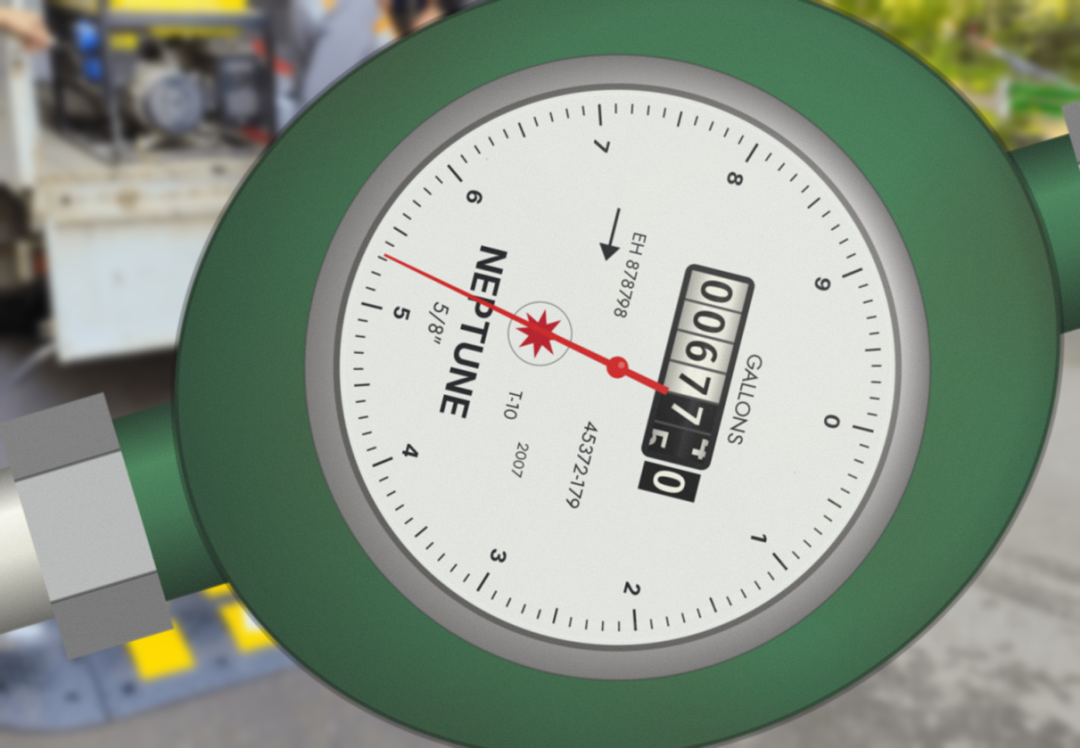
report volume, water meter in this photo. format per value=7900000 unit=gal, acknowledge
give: value=67745.3 unit=gal
